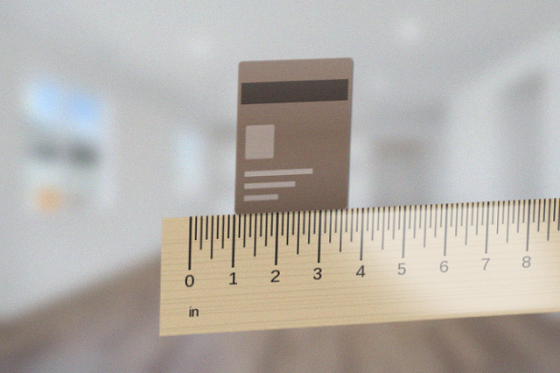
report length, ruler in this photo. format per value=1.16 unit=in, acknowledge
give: value=2.625 unit=in
